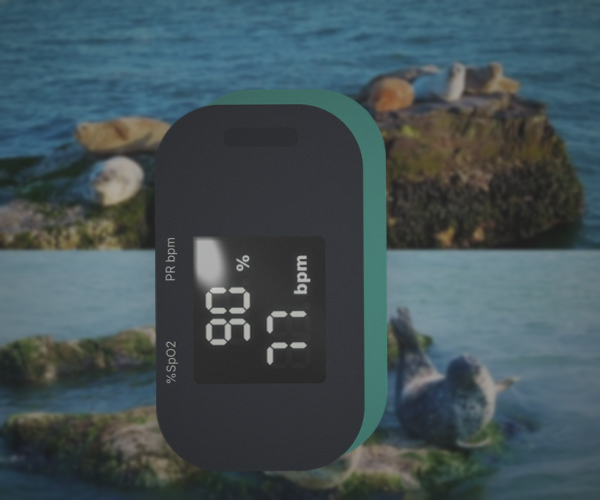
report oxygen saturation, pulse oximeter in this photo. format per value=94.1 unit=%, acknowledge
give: value=90 unit=%
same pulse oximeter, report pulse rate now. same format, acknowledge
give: value=77 unit=bpm
